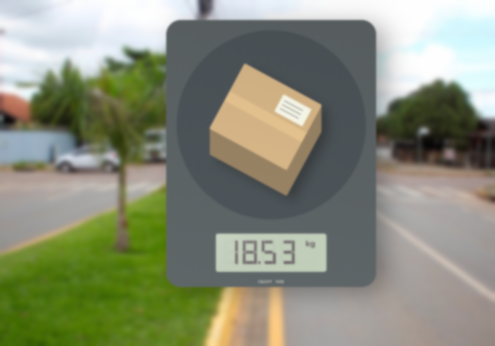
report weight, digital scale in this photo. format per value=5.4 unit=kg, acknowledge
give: value=18.53 unit=kg
